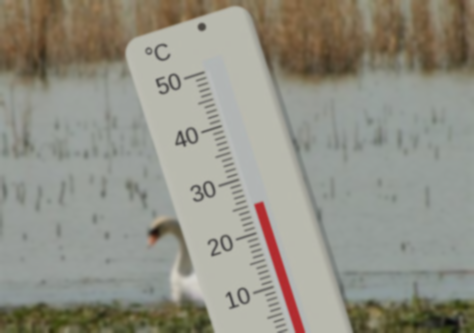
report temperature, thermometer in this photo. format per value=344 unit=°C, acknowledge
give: value=25 unit=°C
